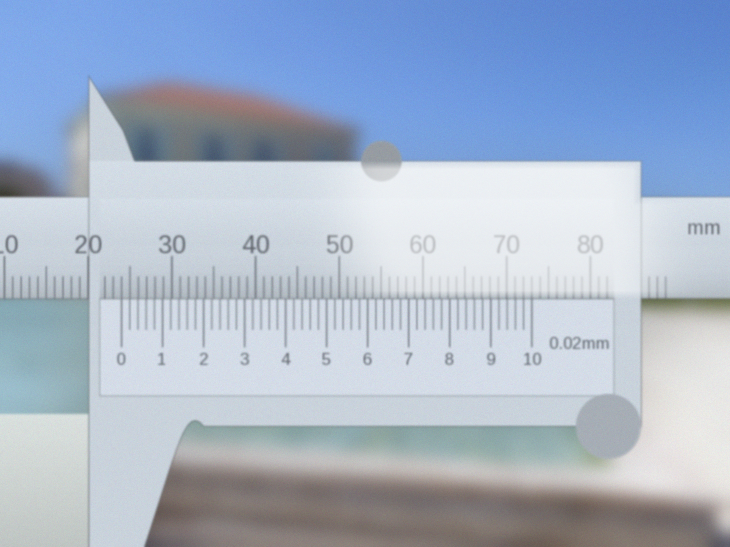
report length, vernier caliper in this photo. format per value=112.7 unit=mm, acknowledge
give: value=24.0 unit=mm
